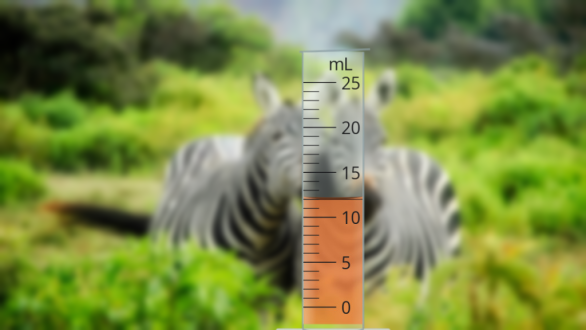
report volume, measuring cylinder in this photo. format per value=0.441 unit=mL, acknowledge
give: value=12 unit=mL
